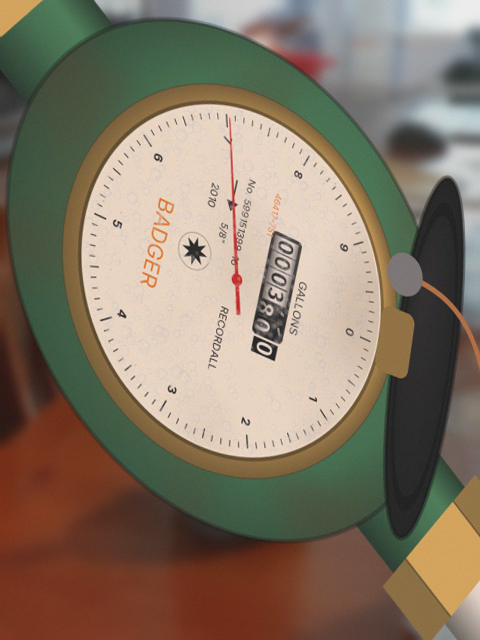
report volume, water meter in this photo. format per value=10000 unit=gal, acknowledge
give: value=3797.0 unit=gal
